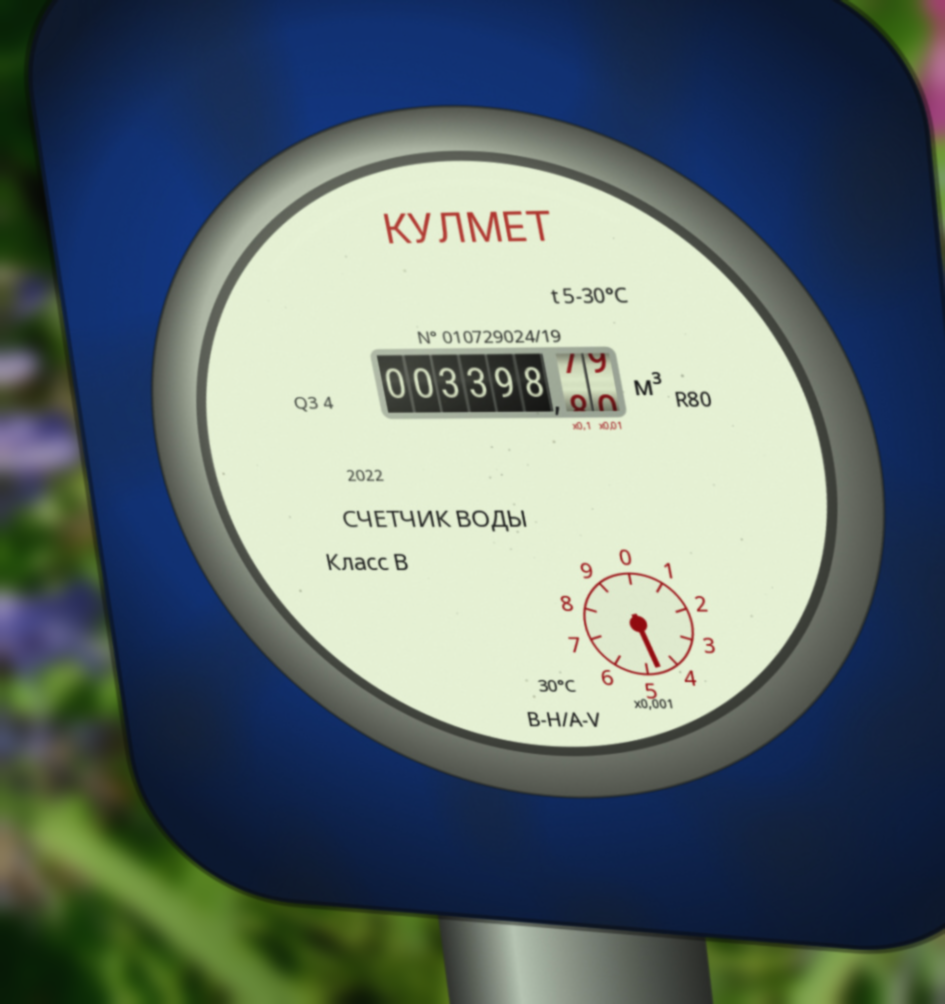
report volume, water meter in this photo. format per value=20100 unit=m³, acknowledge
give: value=3398.794 unit=m³
